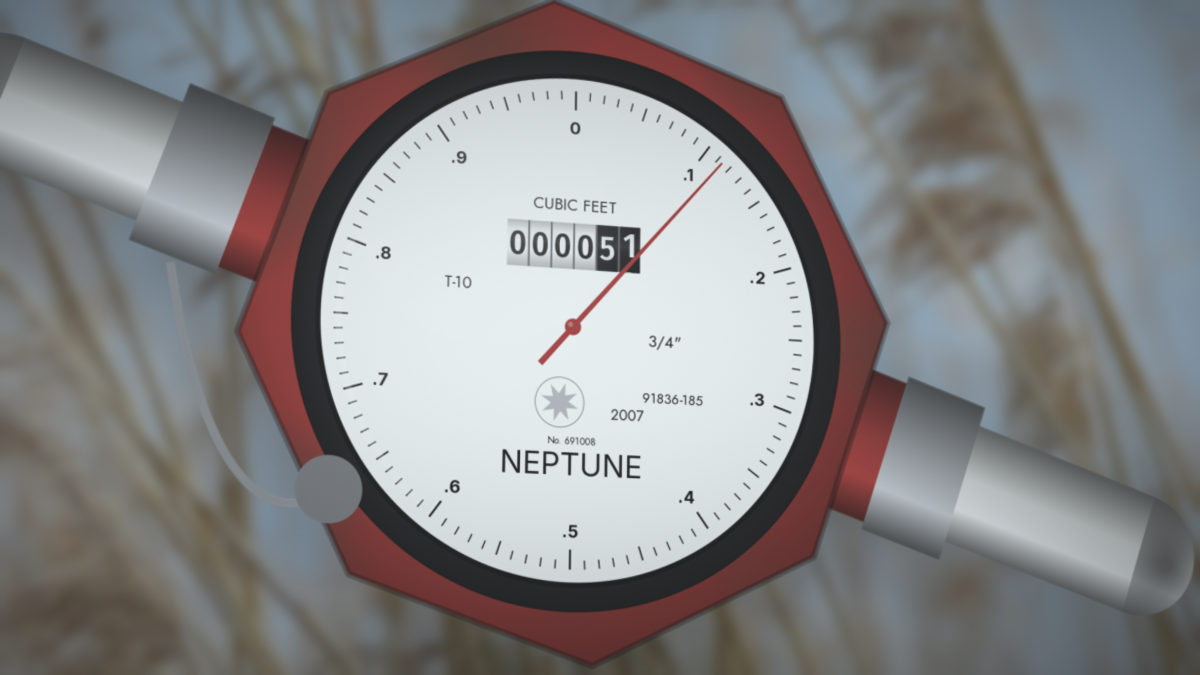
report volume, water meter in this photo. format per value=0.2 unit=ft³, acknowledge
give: value=51.11 unit=ft³
